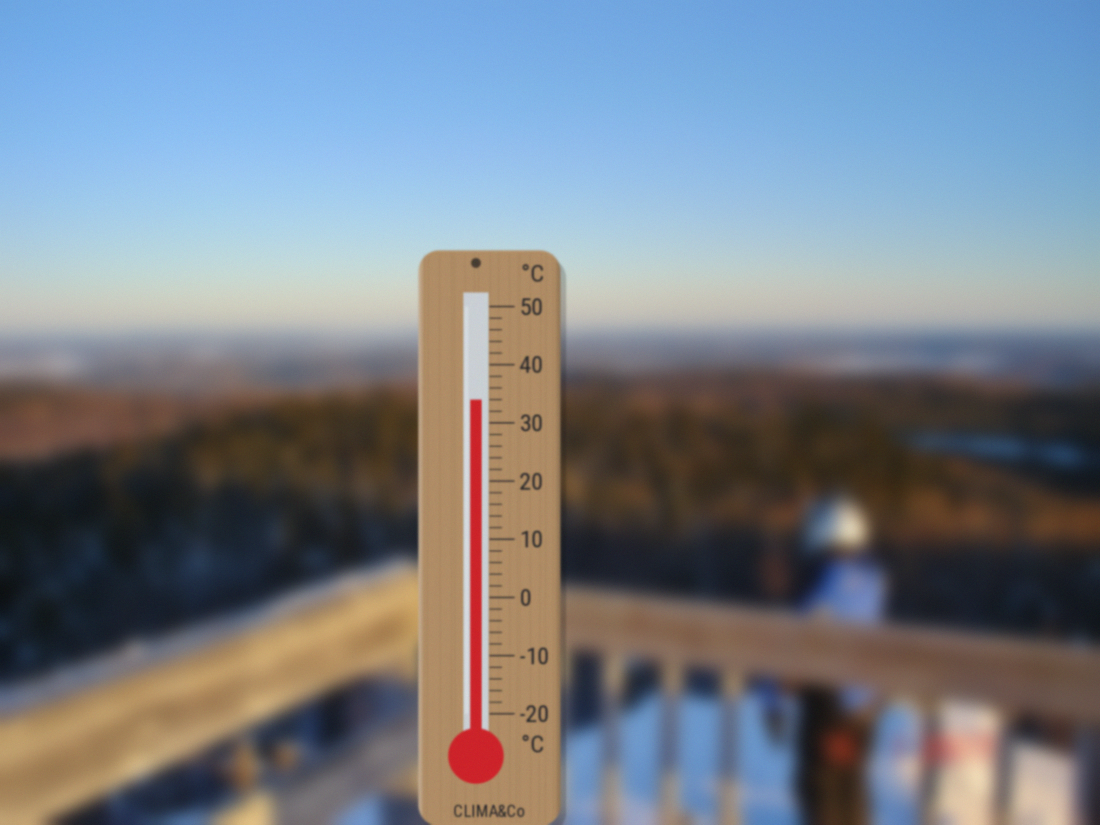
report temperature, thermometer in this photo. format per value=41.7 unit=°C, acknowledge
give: value=34 unit=°C
